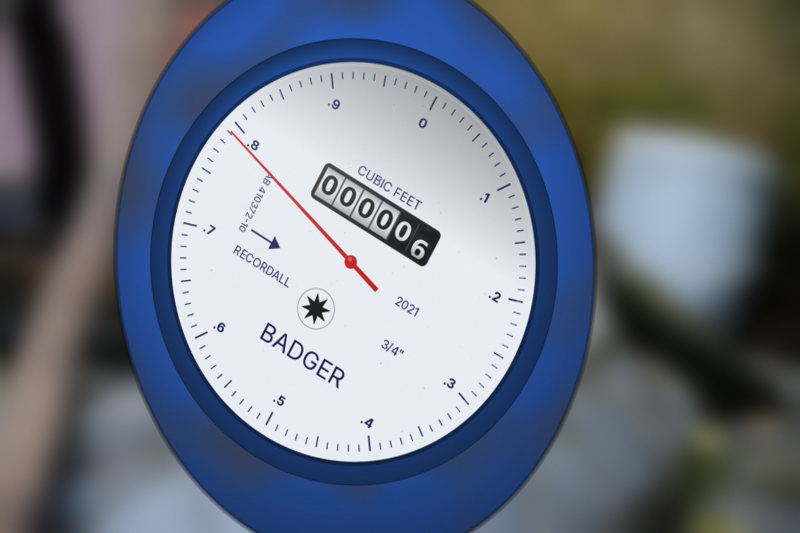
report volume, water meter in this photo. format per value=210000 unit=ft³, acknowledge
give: value=5.79 unit=ft³
